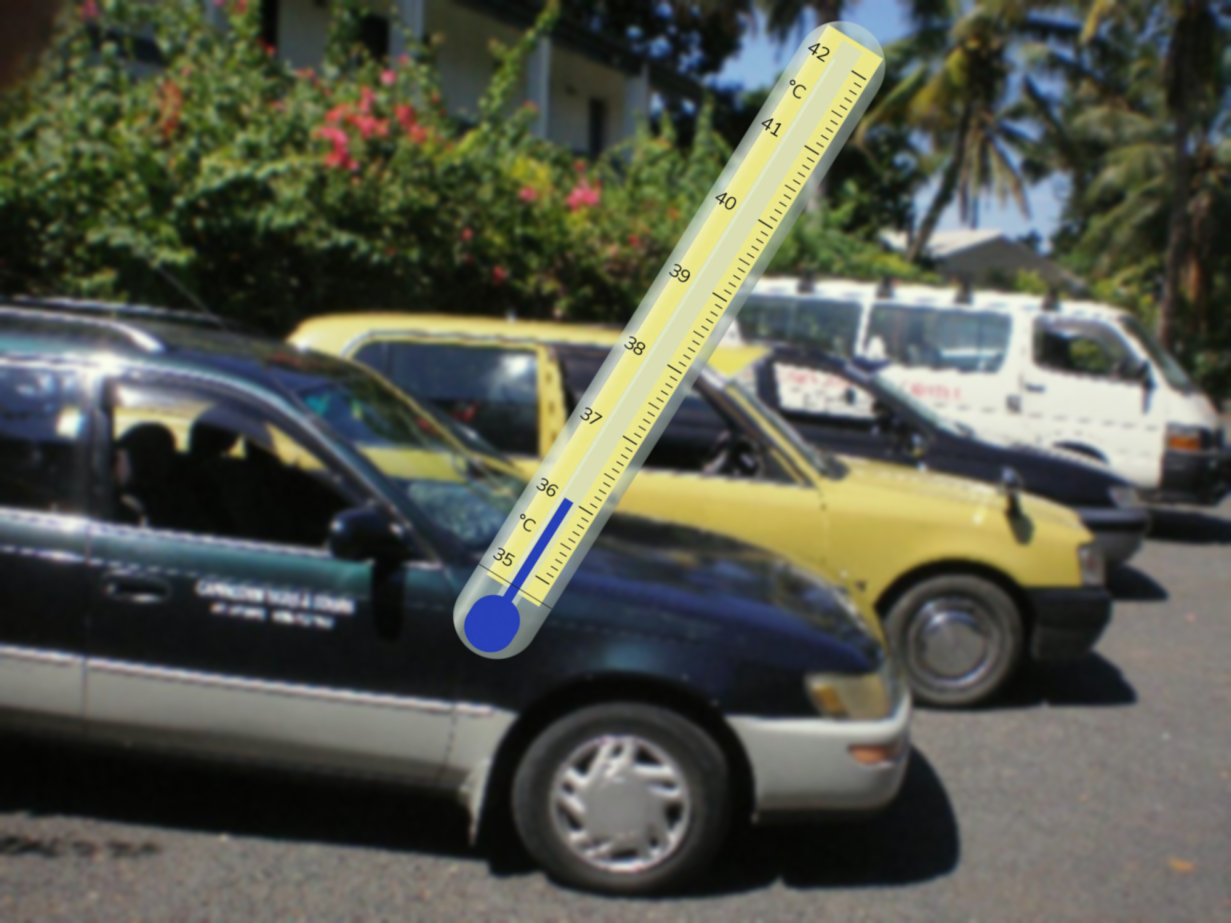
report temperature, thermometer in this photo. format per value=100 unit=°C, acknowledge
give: value=36 unit=°C
